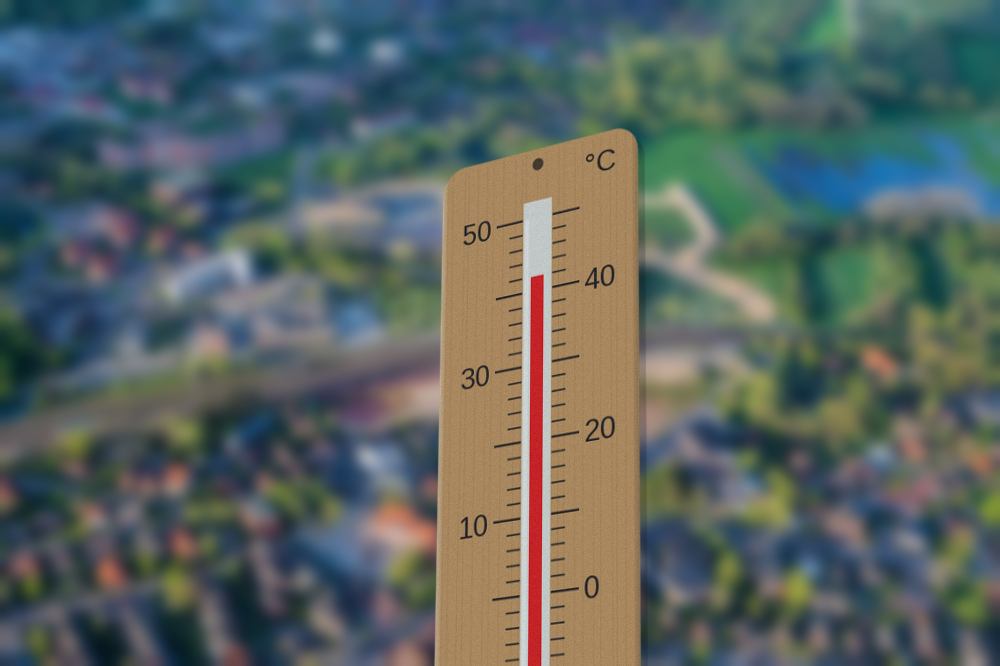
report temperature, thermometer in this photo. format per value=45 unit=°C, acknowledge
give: value=42 unit=°C
